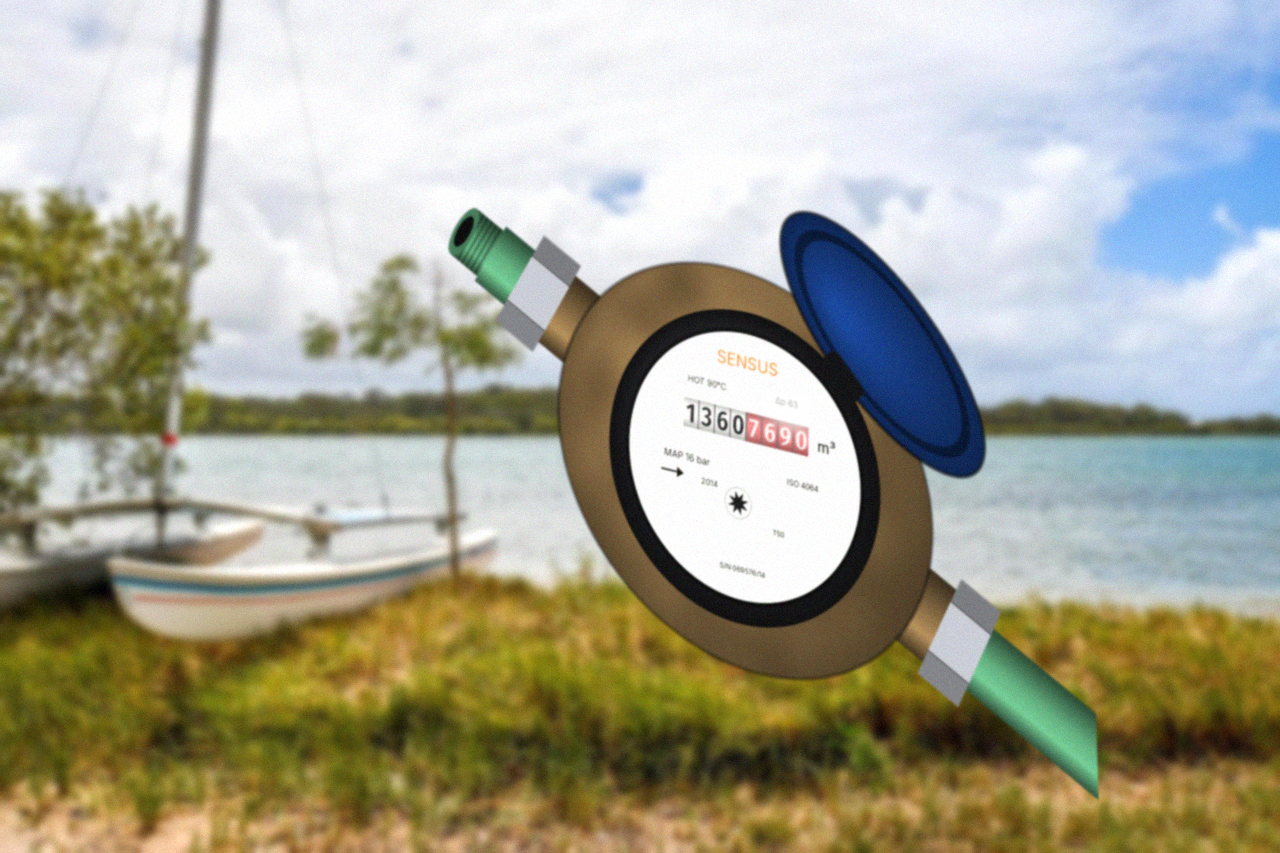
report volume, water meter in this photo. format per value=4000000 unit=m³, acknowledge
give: value=1360.7690 unit=m³
